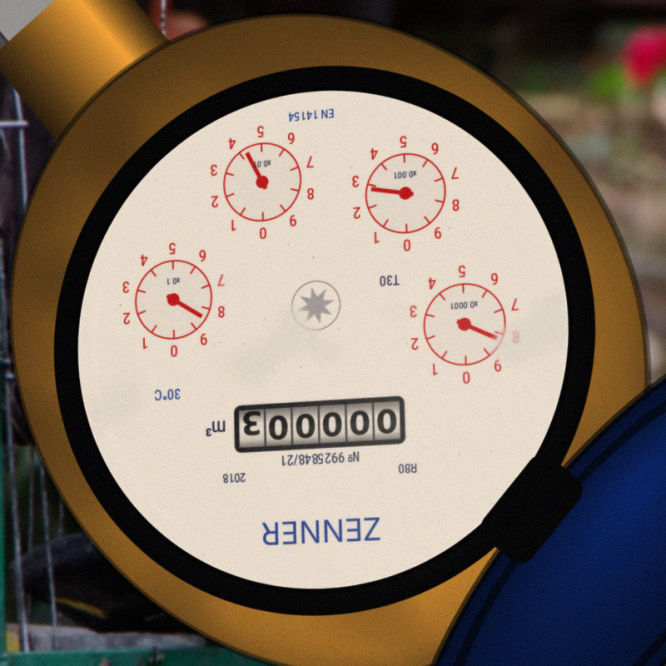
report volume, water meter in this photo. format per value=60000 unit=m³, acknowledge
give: value=2.8428 unit=m³
